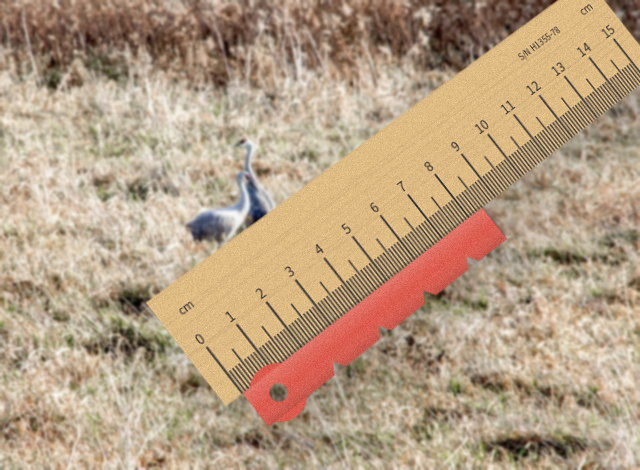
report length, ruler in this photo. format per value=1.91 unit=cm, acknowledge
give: value=8.5 unit=cm
